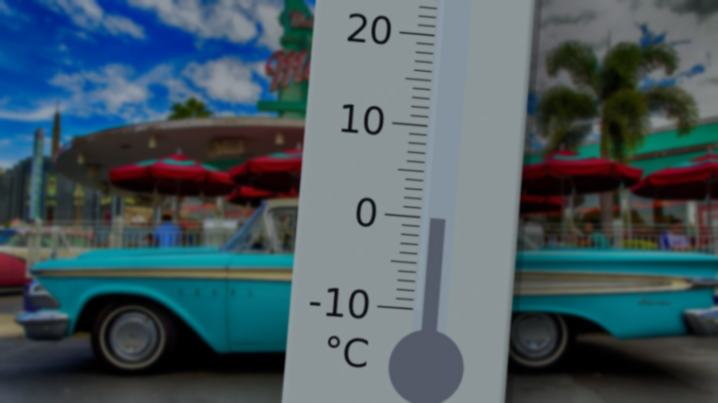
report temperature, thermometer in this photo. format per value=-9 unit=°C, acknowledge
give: value=0 unit=°C
